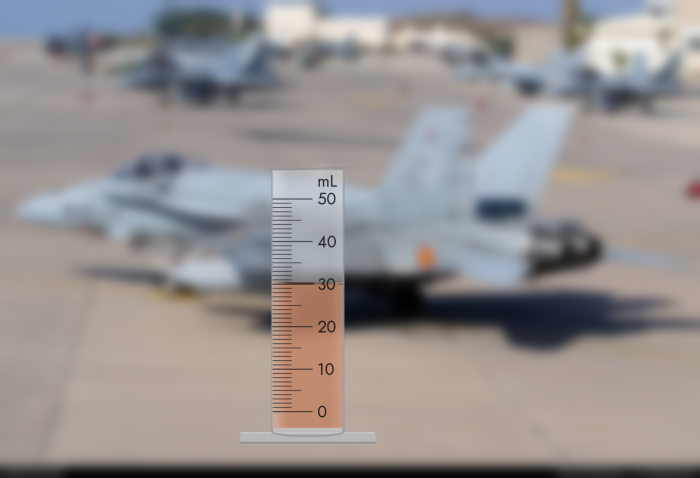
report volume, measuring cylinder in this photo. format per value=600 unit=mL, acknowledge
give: value=30 unit=mL
